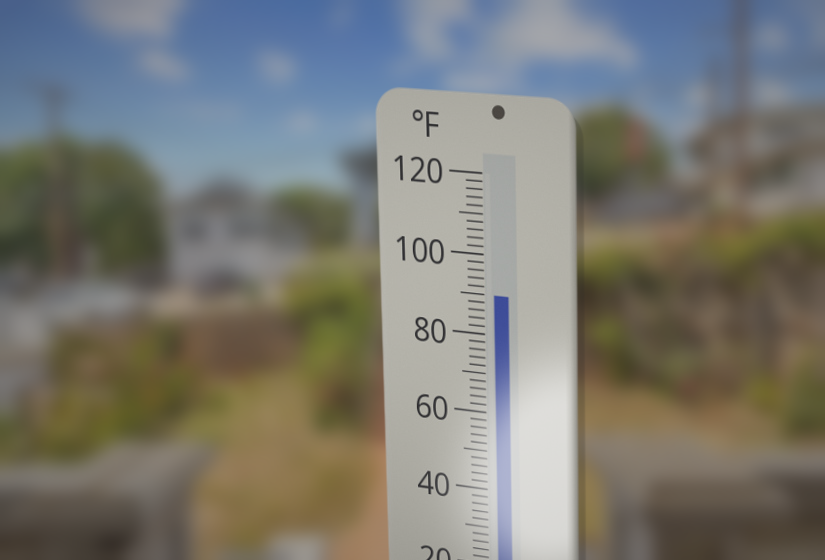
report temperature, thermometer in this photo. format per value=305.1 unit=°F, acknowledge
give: value=90 unit=°F
